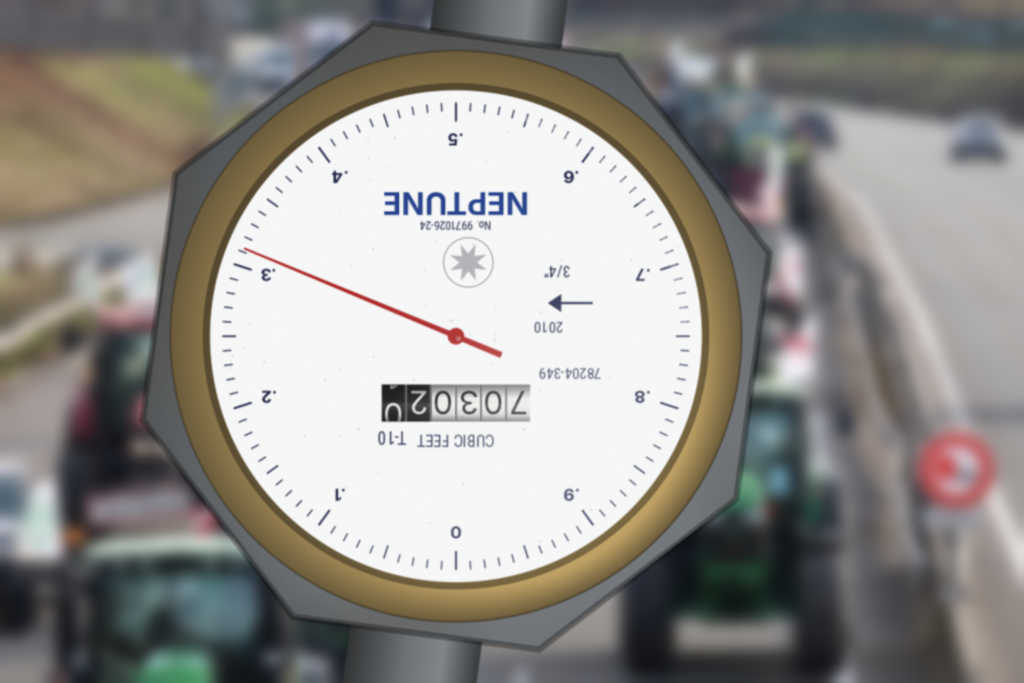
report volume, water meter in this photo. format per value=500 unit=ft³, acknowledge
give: value=703020.31 unit=ft³
